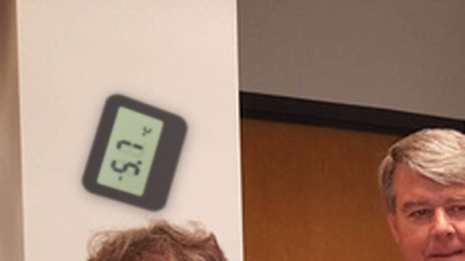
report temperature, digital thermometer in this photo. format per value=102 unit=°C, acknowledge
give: value=-5.7 unit=°C
